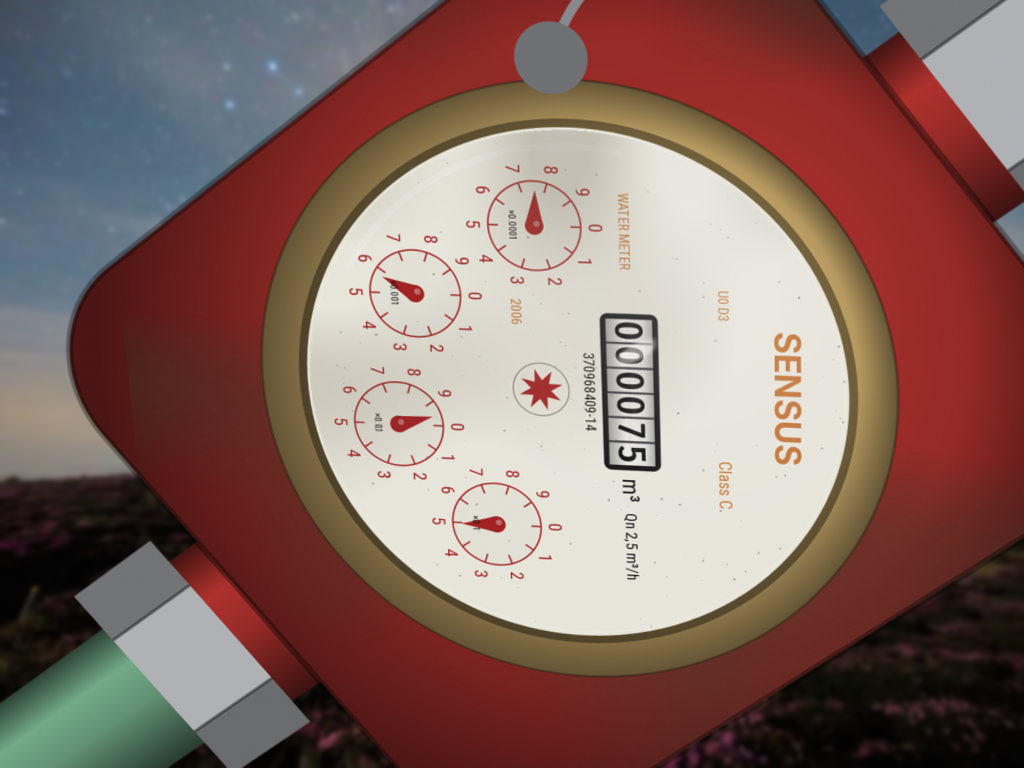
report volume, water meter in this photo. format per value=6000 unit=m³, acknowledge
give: value=75.4957 unit=m³
